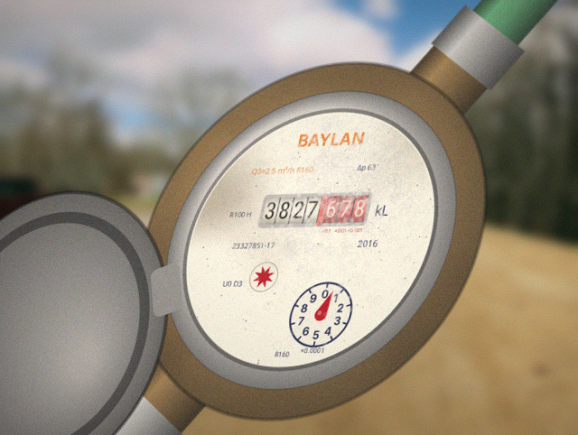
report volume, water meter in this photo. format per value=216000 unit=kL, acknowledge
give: value=3827.6780 unit=kL
